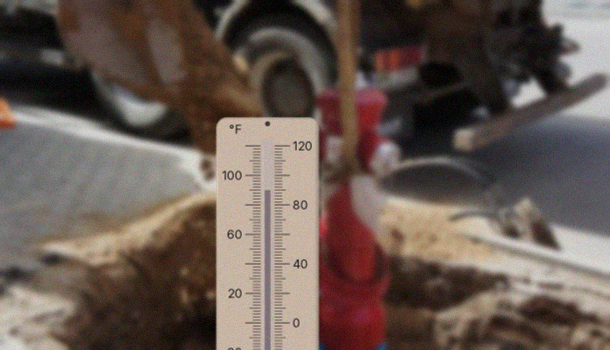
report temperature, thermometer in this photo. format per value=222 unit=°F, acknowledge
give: value=90 unit=°F
